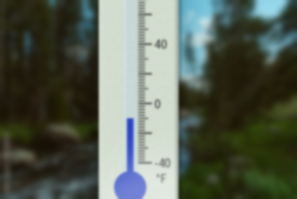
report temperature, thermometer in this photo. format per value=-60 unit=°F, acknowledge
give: value=-10 unit=°F
